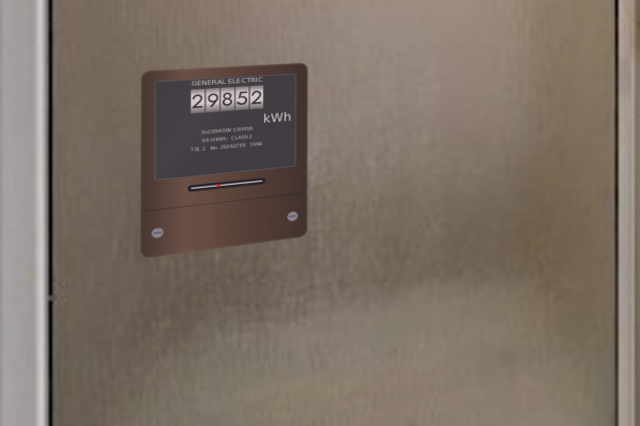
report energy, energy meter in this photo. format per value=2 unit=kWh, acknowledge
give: value=29852 unit=kWh
